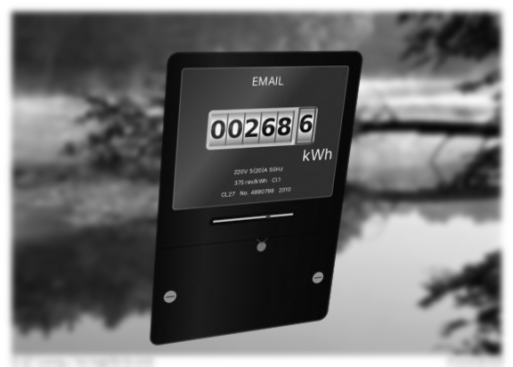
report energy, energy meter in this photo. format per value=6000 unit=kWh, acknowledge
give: value=268.6 unit=kWh
